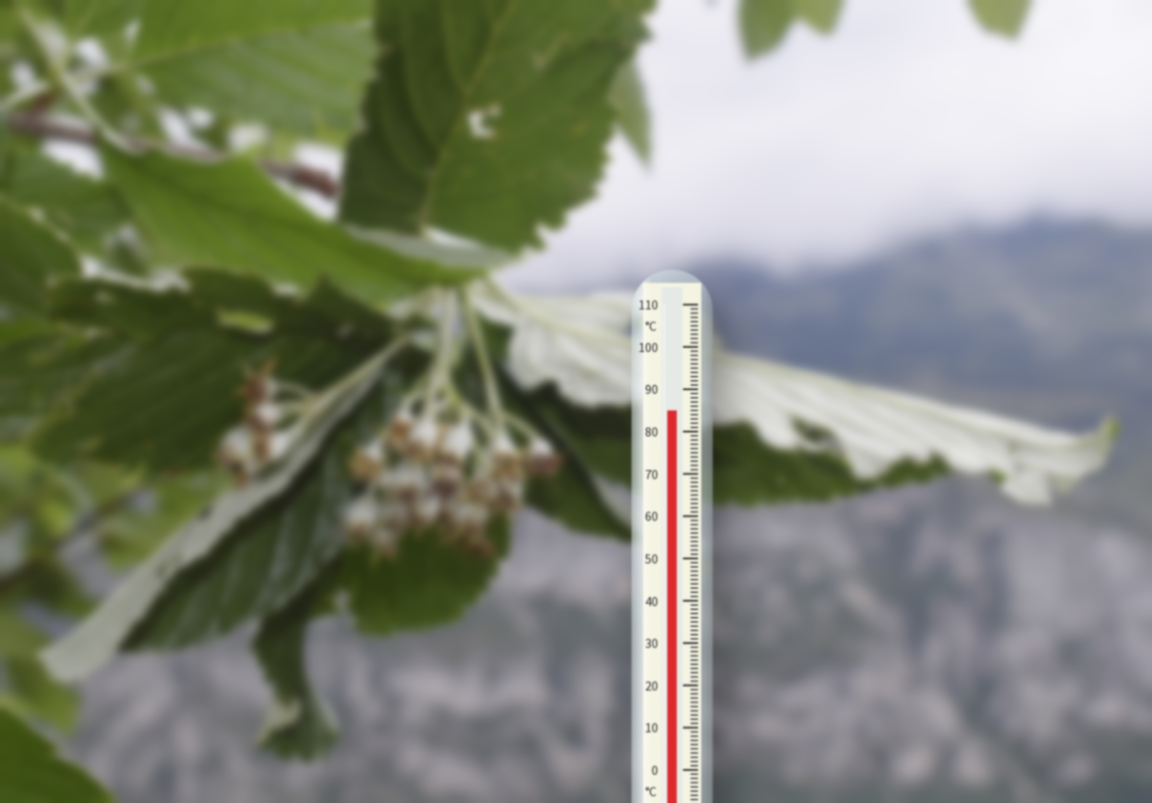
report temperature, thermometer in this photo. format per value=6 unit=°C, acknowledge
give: value=85 unit=°C
